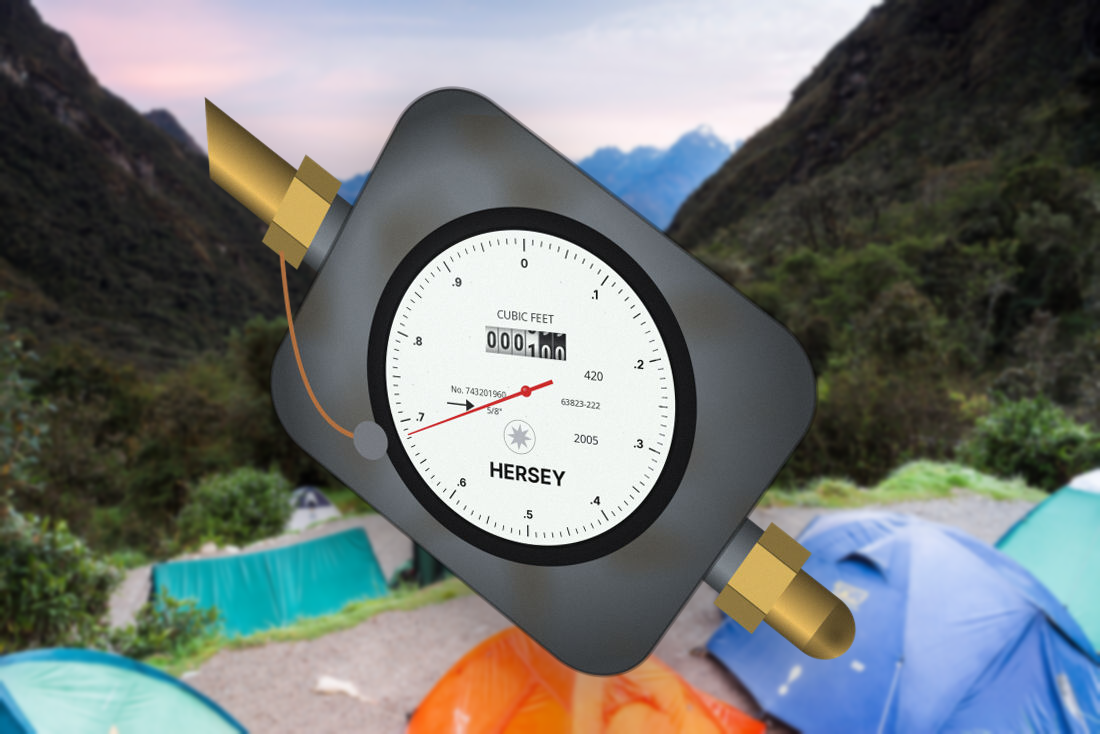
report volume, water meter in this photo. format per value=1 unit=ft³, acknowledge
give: value=99.68 unit=ft³
